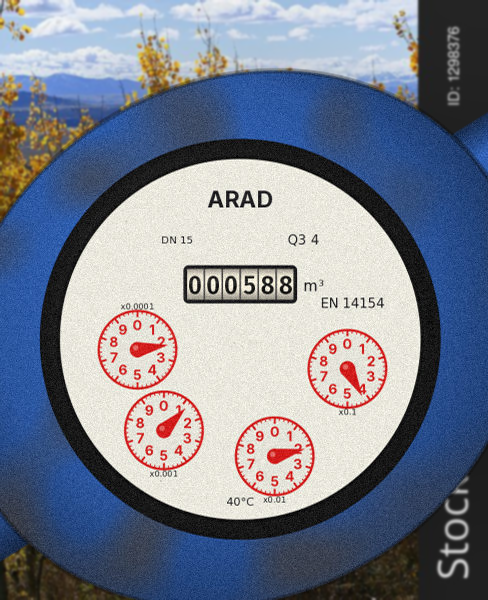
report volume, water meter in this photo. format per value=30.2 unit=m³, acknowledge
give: value=588.4212 unit=m³
